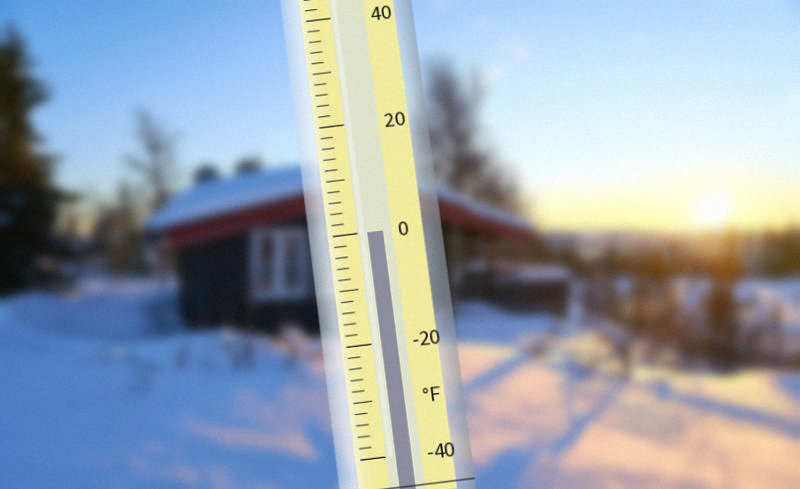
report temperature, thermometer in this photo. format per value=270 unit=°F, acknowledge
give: value=0 unit=°F
